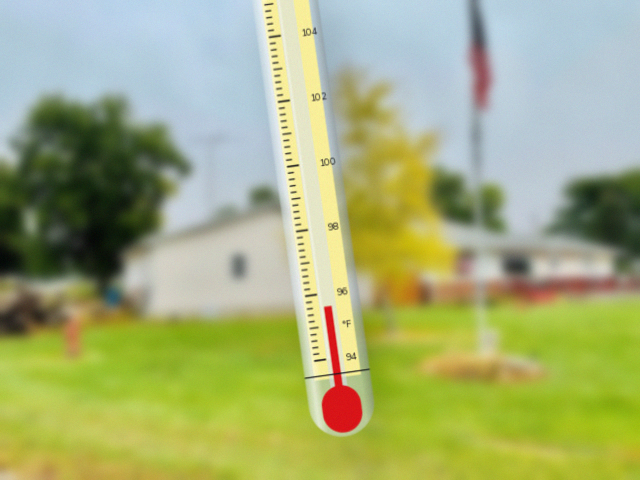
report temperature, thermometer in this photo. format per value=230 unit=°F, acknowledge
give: value=95.6 unit=°F
